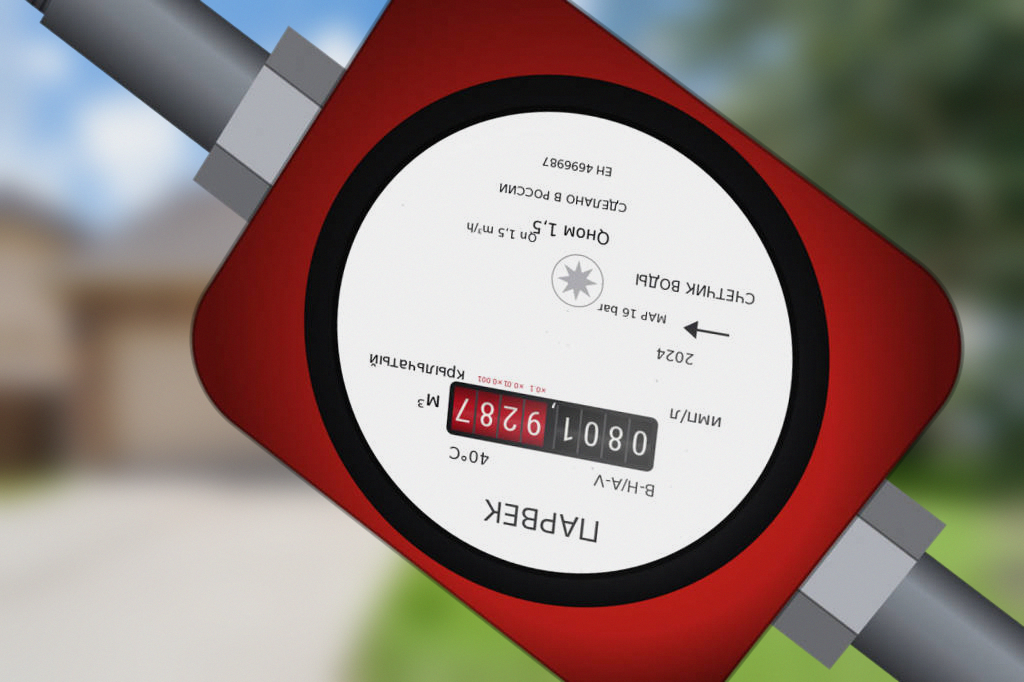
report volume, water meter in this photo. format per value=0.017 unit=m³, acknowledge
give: value=801.9287 unit=m³
